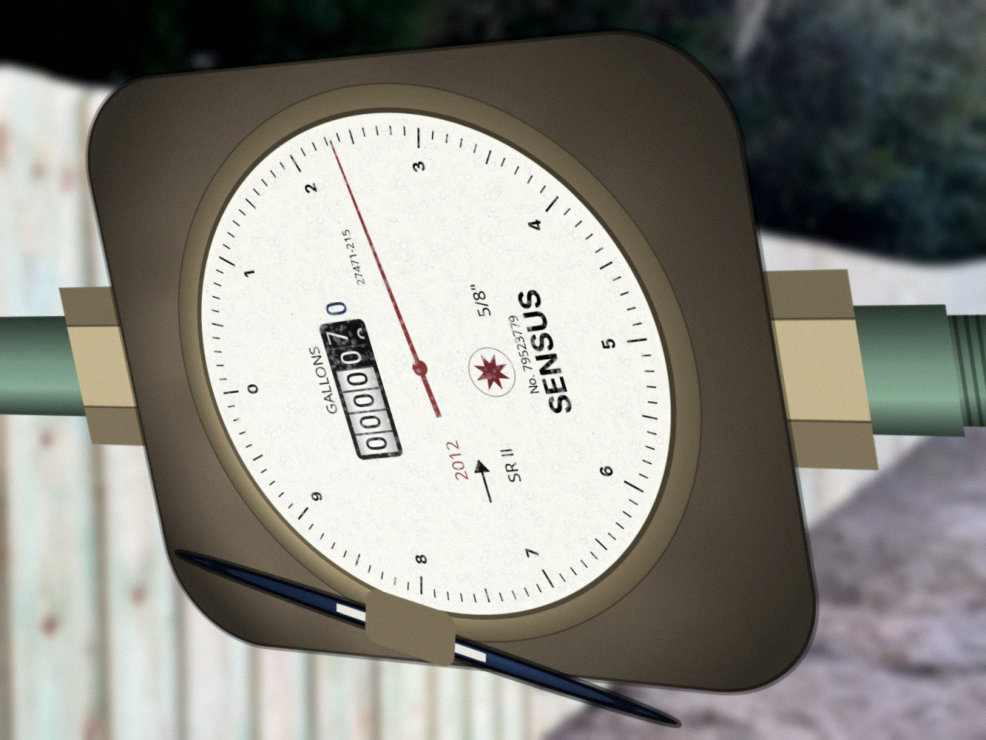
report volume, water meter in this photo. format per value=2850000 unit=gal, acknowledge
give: value=72.3 unit=gal
